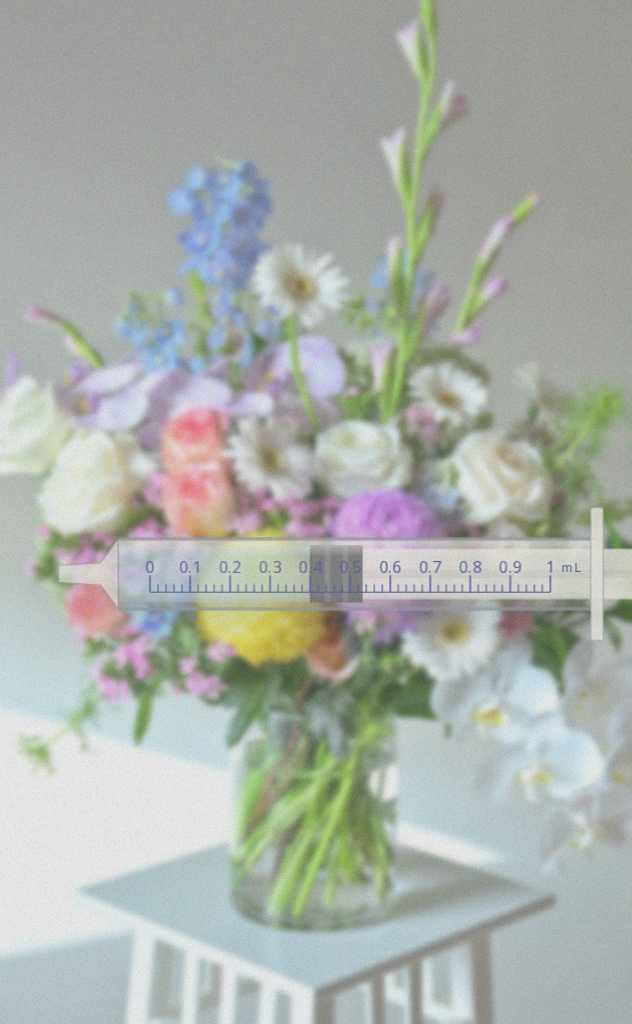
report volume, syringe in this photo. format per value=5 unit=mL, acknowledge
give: value=0.4 unit=mL
